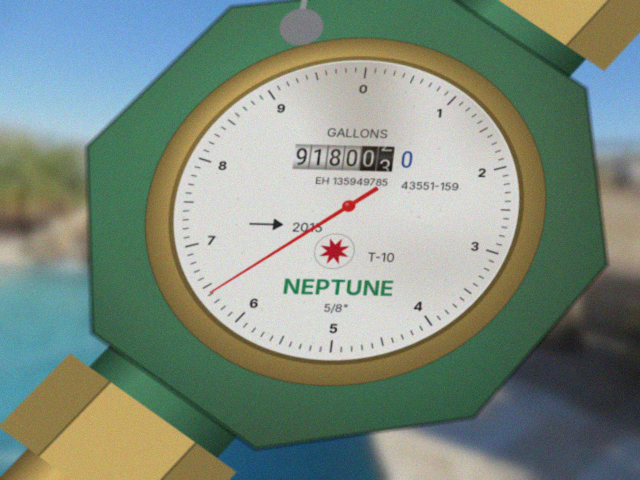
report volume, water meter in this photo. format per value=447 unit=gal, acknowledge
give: value=9180026.4 unit=gal
